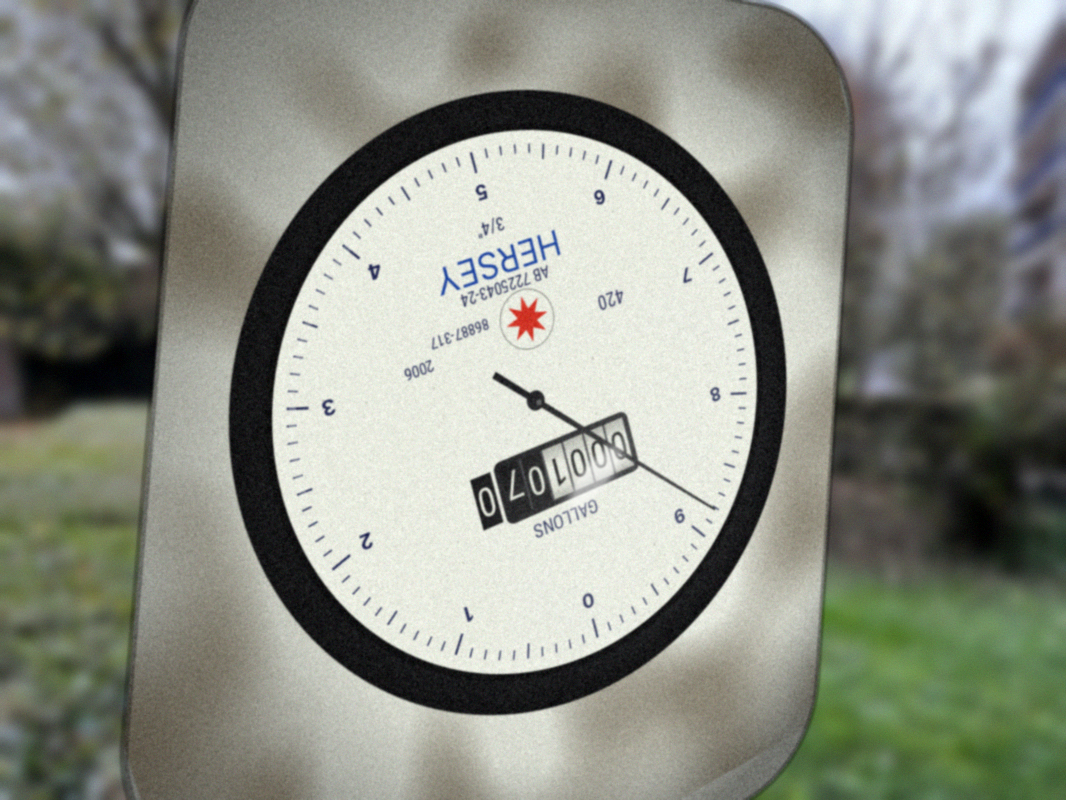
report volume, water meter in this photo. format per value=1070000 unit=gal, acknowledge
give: value=1068.8 unit=gal
